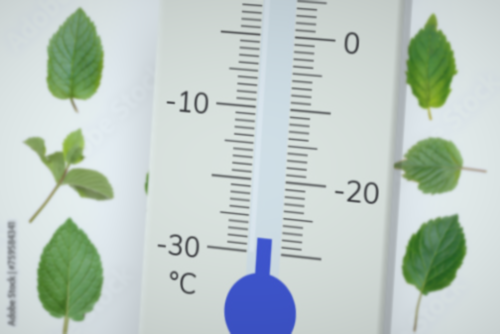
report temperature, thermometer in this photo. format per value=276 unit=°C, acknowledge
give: value=-28 unit=°C
